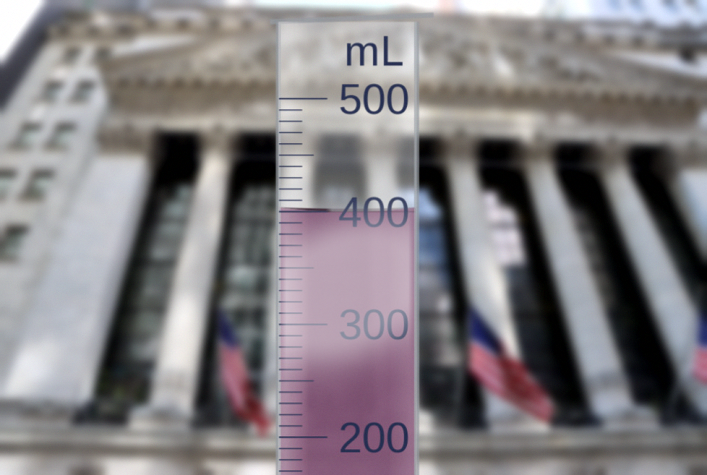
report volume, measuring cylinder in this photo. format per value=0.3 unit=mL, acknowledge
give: value=400 unit=mL
